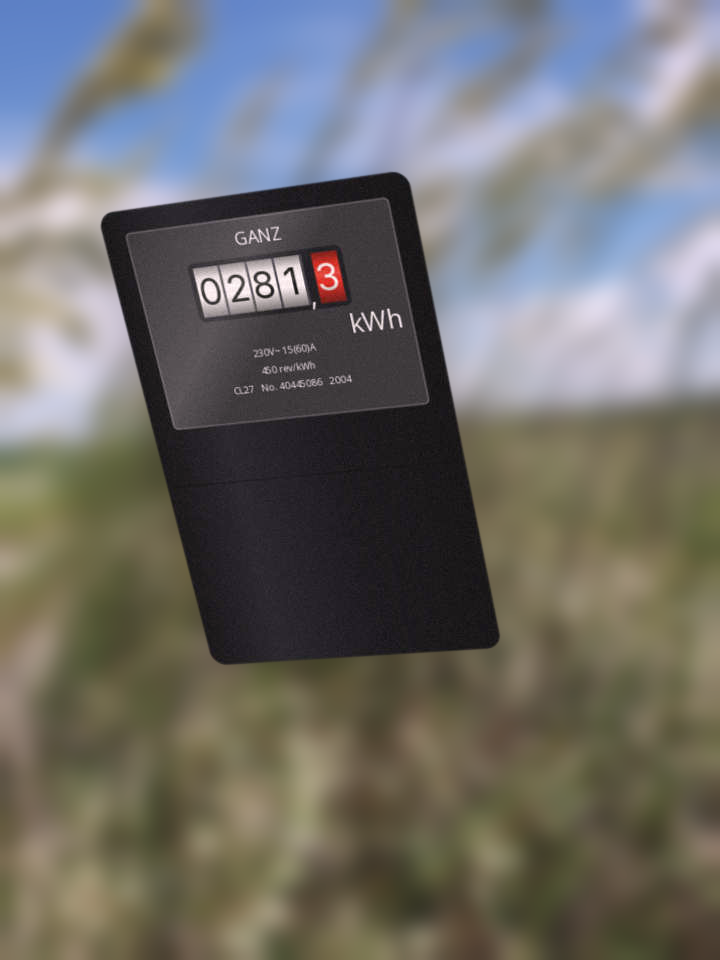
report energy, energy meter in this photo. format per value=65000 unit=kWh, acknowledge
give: value=281.3 unit=kWh
